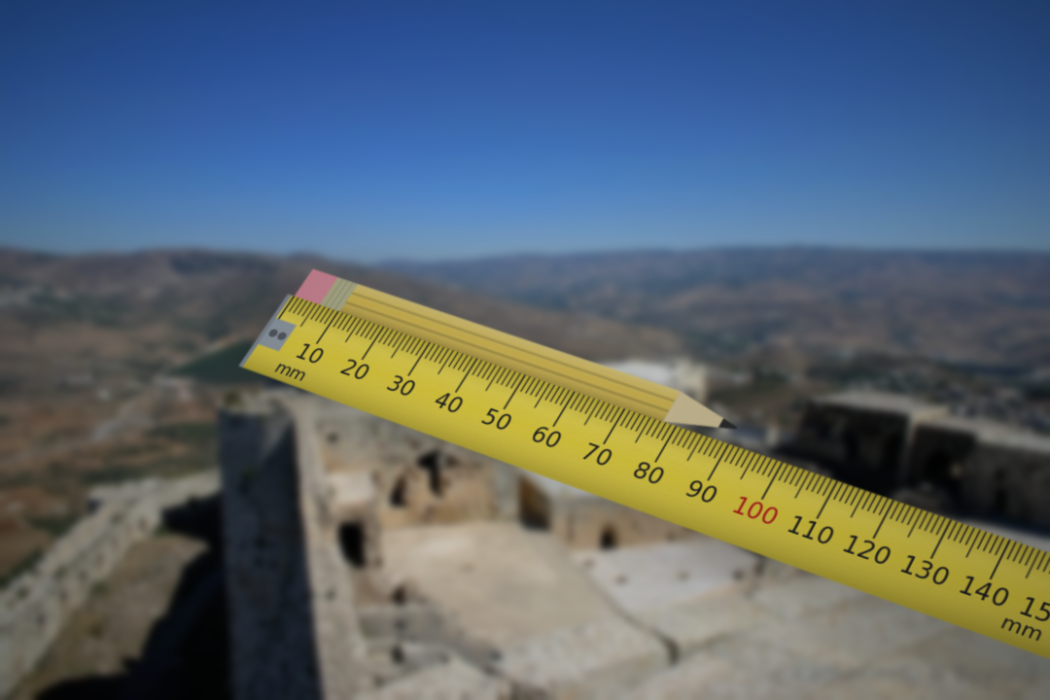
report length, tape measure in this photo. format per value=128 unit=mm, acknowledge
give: value=90 unit=mm
